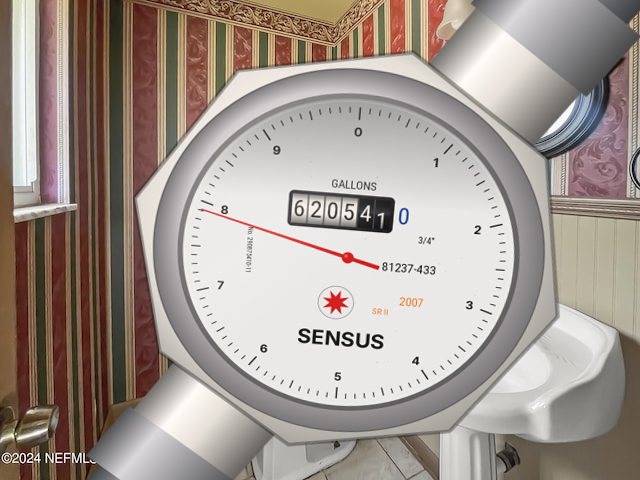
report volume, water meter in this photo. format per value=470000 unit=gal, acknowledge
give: value=6205407.9 unit=gal
